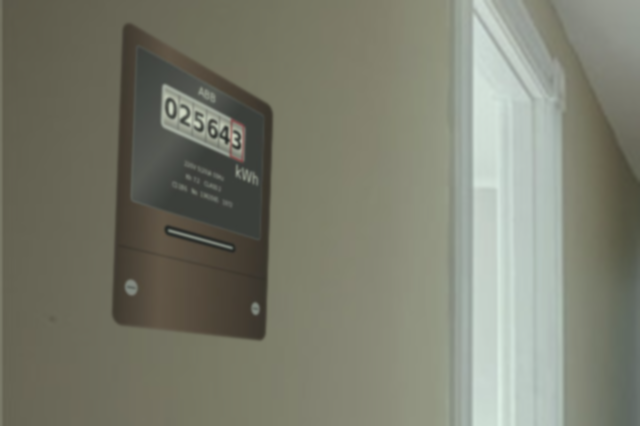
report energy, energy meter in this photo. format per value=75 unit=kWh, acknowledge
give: value=2564.3 unit=kWh
